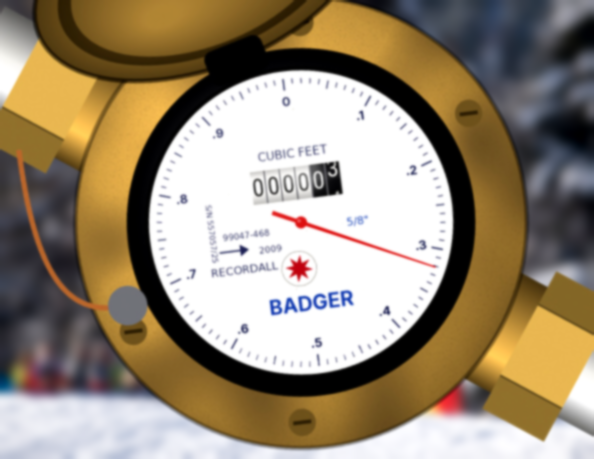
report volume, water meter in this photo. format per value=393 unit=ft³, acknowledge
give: value=3.32 unit=ft³
